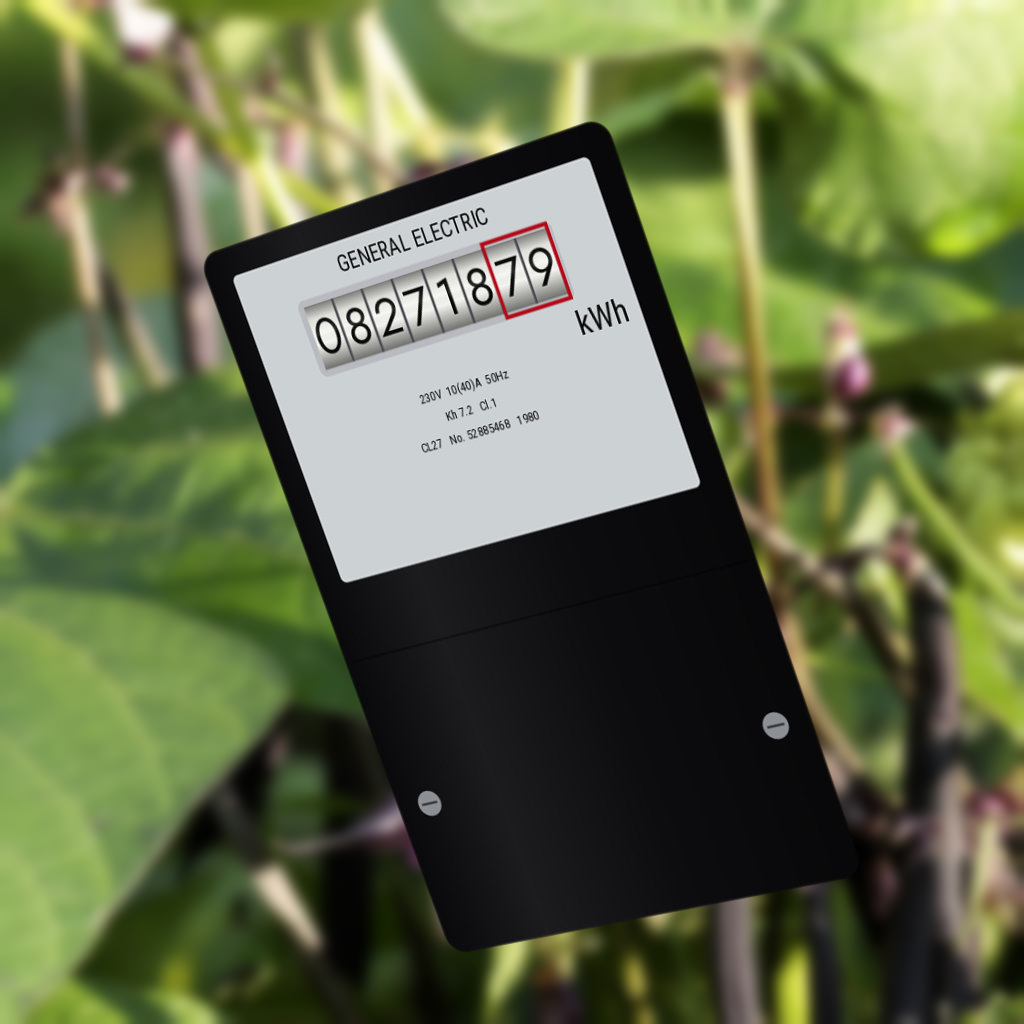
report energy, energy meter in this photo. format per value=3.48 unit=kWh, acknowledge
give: value=82718.79 unit=kWh
